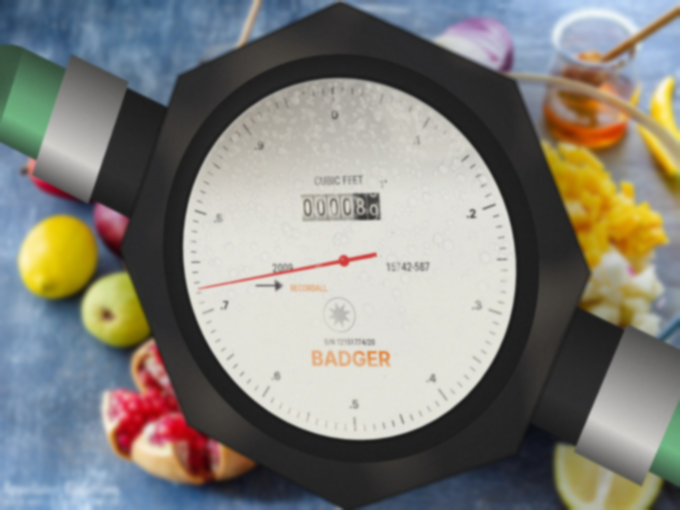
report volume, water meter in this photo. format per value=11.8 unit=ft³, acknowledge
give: value=88.72 unit=ft³
